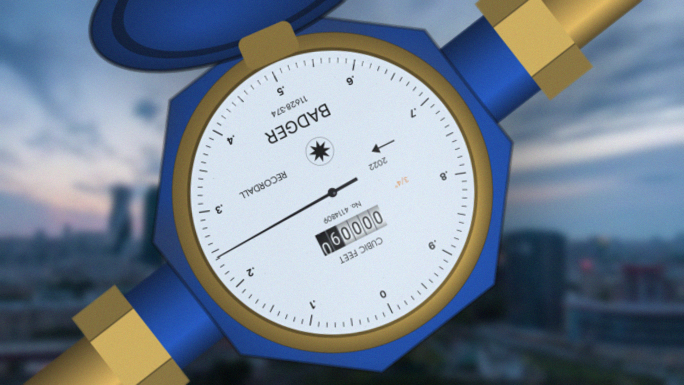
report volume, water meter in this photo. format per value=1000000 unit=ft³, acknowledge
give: value=90.24 unit=ft³
